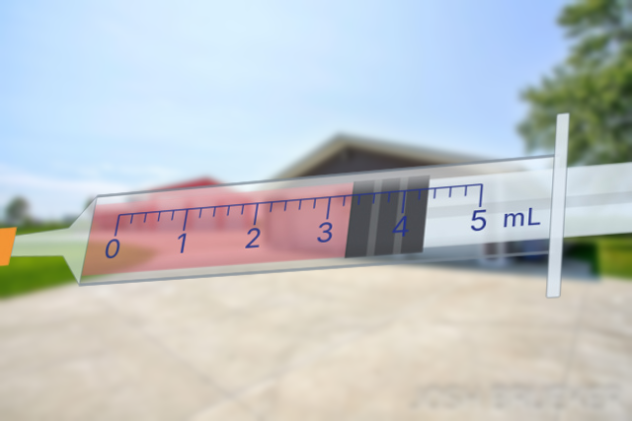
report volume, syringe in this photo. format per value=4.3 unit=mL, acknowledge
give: value=3.3 unit=mL
